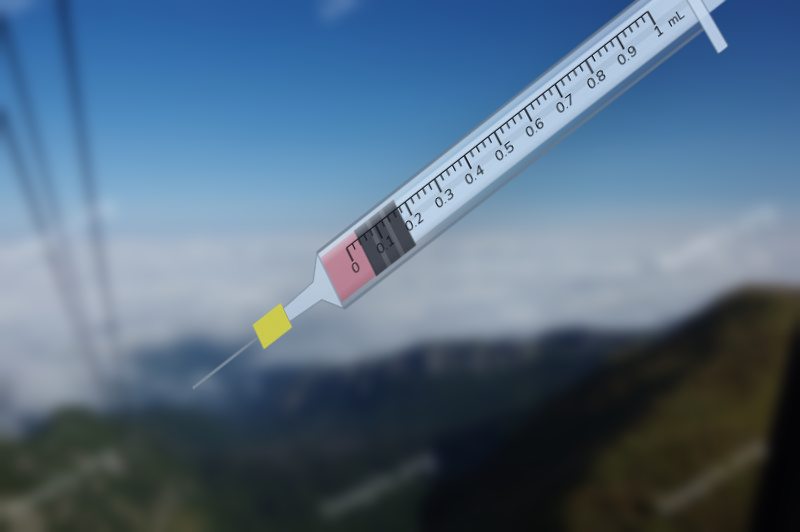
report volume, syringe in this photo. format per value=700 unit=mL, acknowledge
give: value=0.04 unit=mL
